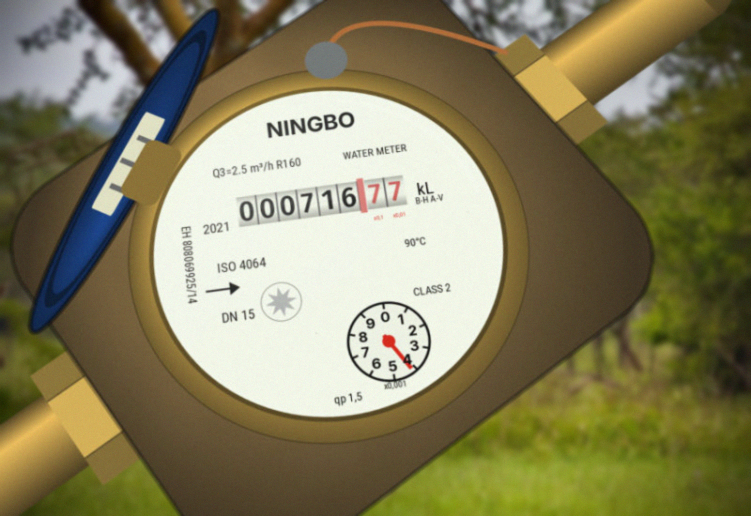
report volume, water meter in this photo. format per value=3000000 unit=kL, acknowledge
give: value=716.774 unit=kL
